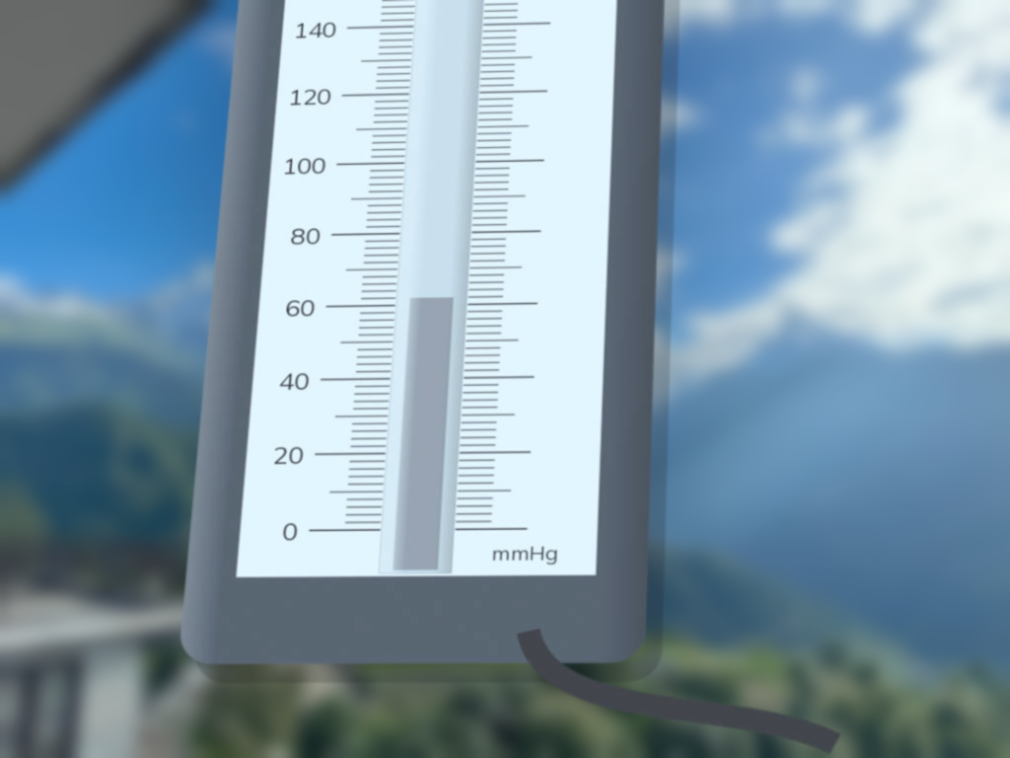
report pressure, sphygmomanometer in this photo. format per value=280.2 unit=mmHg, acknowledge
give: value=62 unit=mmHg
